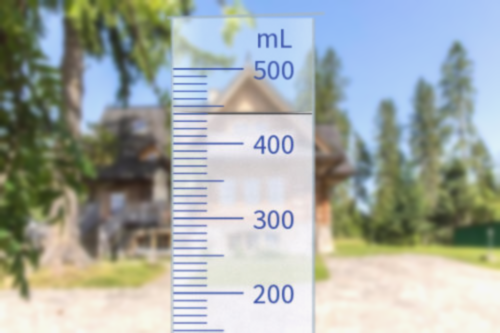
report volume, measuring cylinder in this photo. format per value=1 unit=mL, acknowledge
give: value=440 unit=mL
